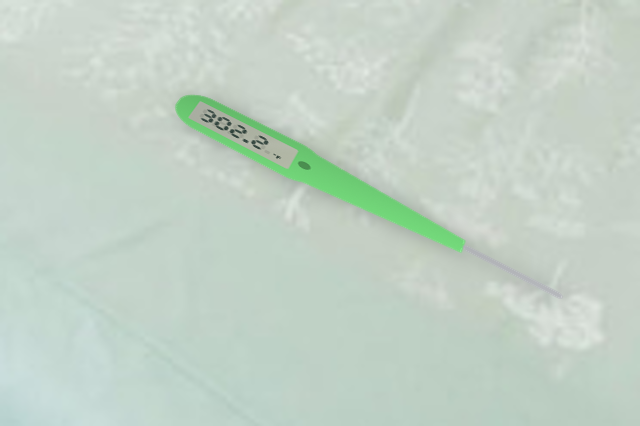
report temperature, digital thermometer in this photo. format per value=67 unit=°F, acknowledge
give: value=302.2 unit=°F
